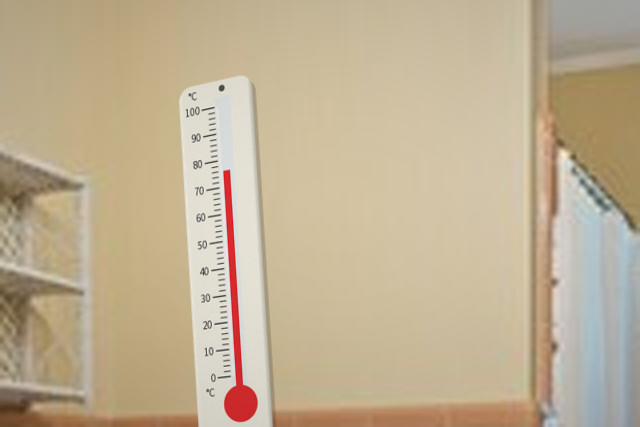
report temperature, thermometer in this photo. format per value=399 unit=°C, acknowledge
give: value=76 unit=°C
